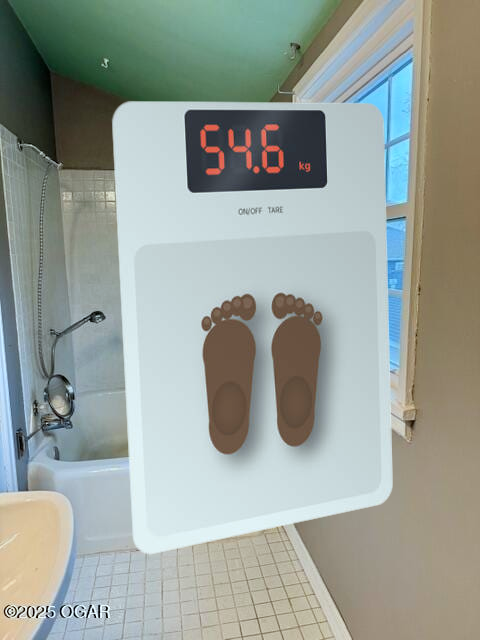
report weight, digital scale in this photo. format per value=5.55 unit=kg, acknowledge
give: value=54.6 unit=kg
